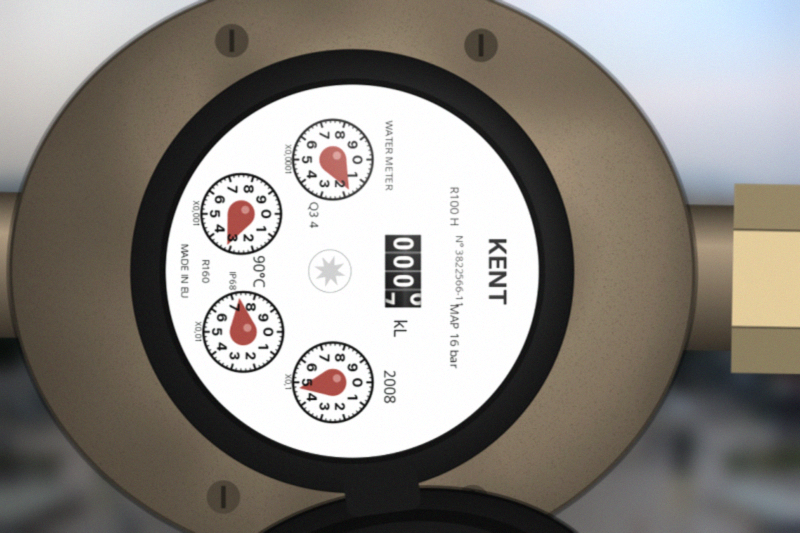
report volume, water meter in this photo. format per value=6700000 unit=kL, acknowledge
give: value=6.4731 unit=kL
